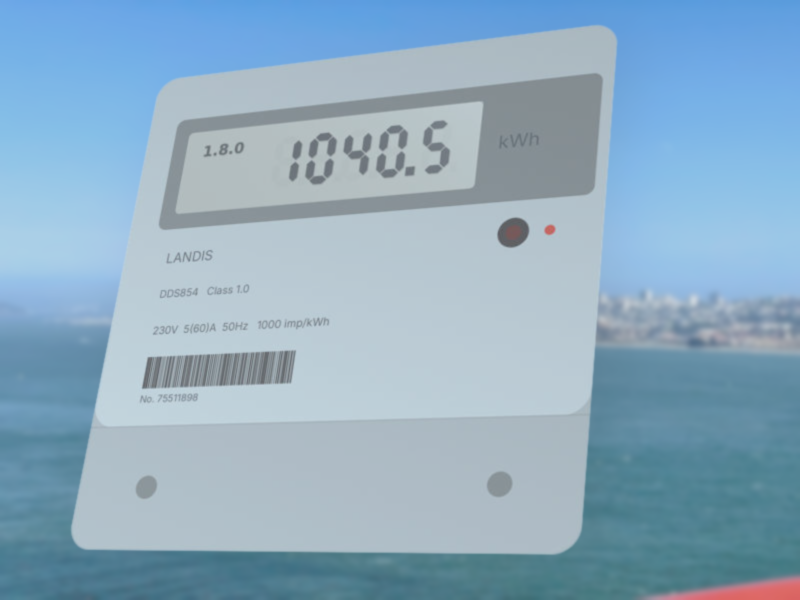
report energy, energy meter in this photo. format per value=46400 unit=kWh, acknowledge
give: value=1040.5 unit=kWh
